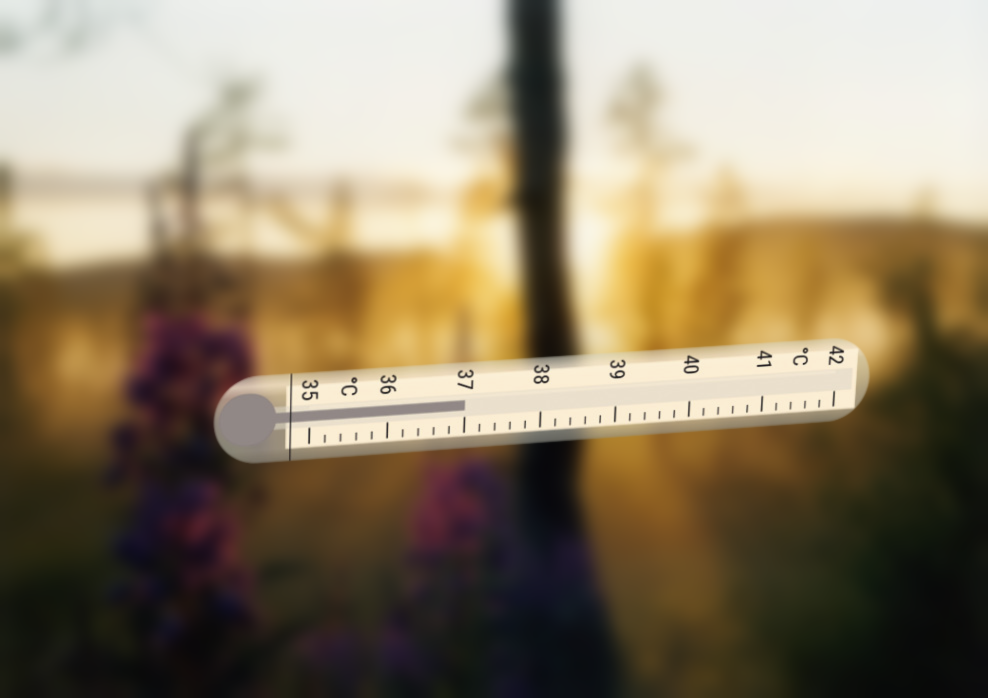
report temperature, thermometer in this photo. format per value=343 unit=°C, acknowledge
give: value=37 unit=°C
